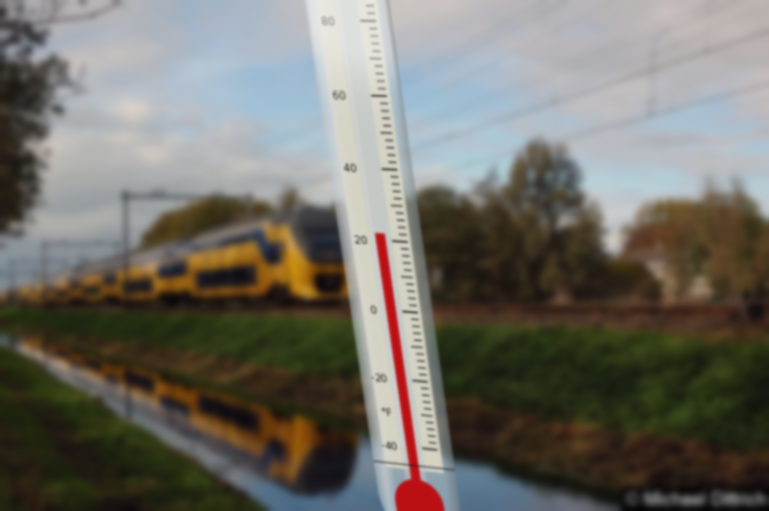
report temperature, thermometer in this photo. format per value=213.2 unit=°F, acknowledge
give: value=22 unit=°F
